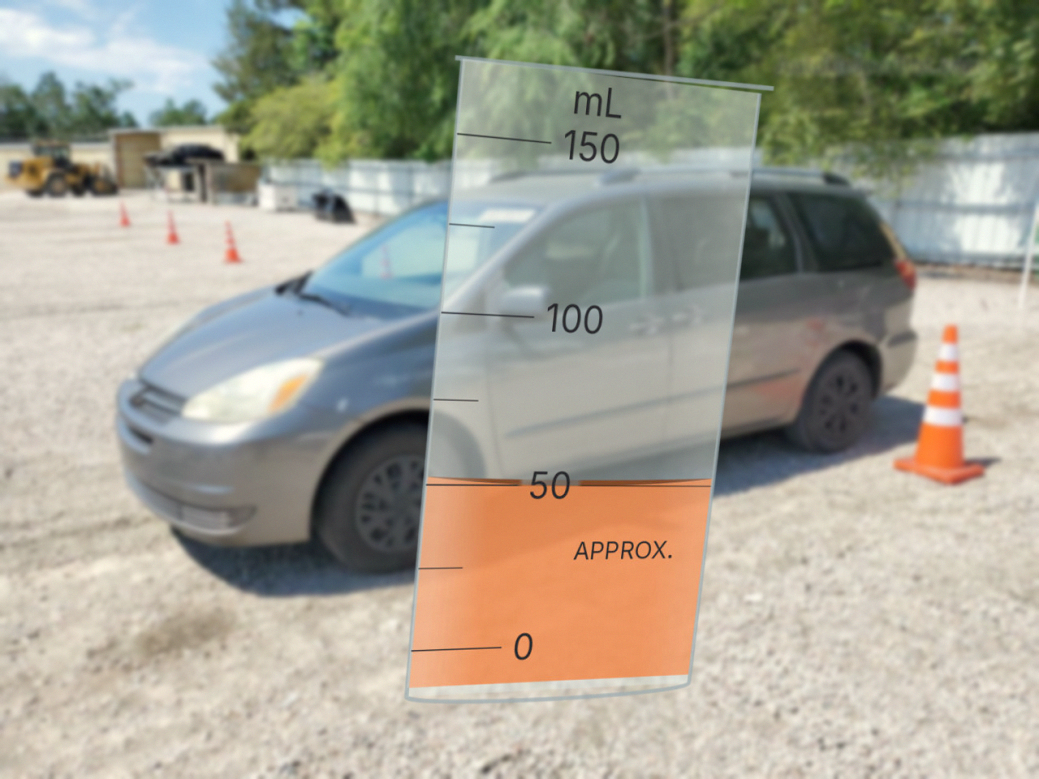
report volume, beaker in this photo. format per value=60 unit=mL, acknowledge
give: value=50 unit=mL
